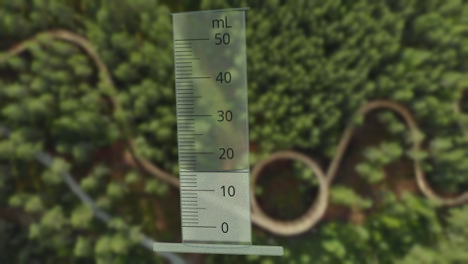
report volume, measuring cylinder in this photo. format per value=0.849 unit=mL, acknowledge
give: value=15 unit=mL
